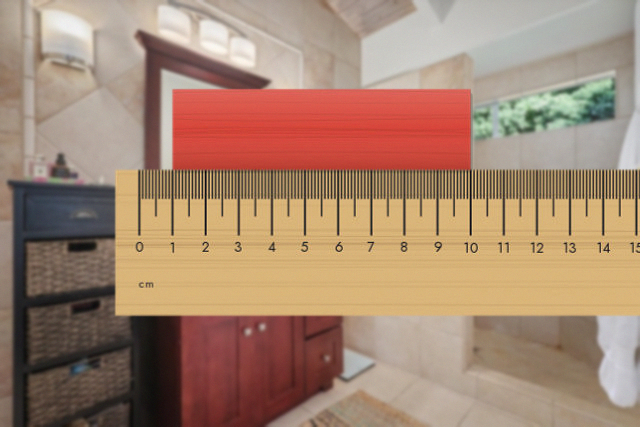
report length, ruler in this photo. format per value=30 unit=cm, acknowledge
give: value=9 unit=cm
